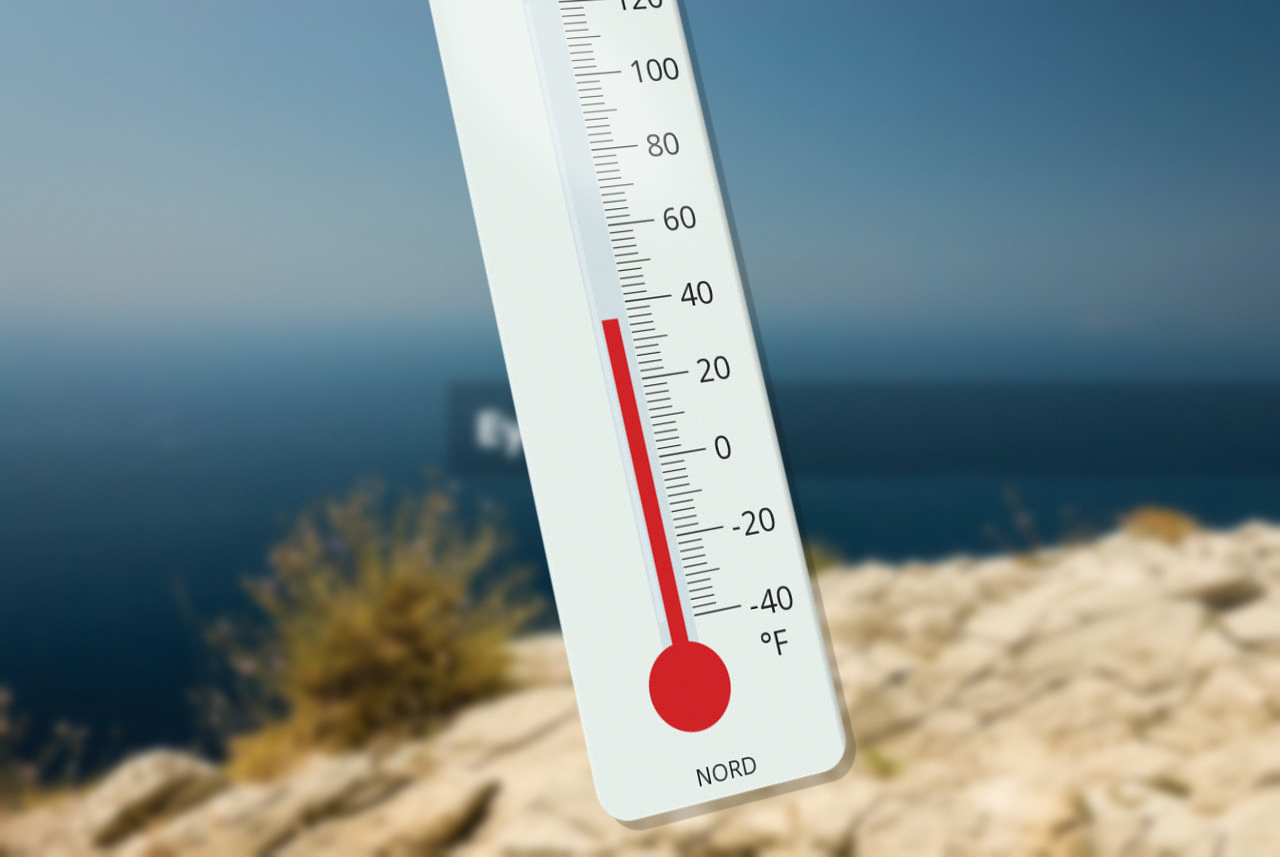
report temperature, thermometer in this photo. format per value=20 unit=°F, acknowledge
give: value=36 unit=°F
